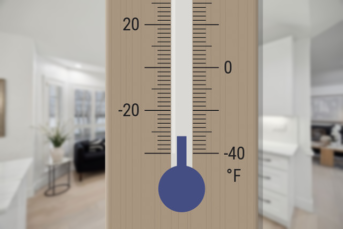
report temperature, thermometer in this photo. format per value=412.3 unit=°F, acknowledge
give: value=-32 unit=°F
